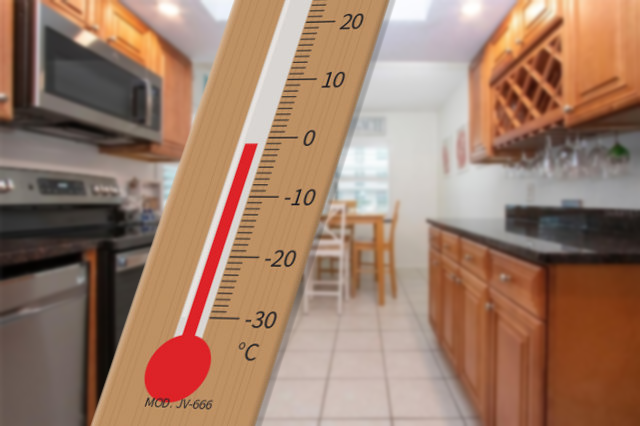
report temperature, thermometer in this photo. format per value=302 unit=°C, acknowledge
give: value=-1 unit=°C
